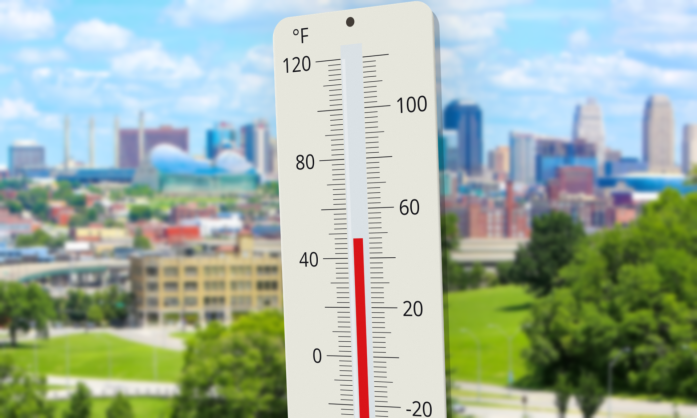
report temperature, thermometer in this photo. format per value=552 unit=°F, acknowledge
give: value=48 unit=°F
